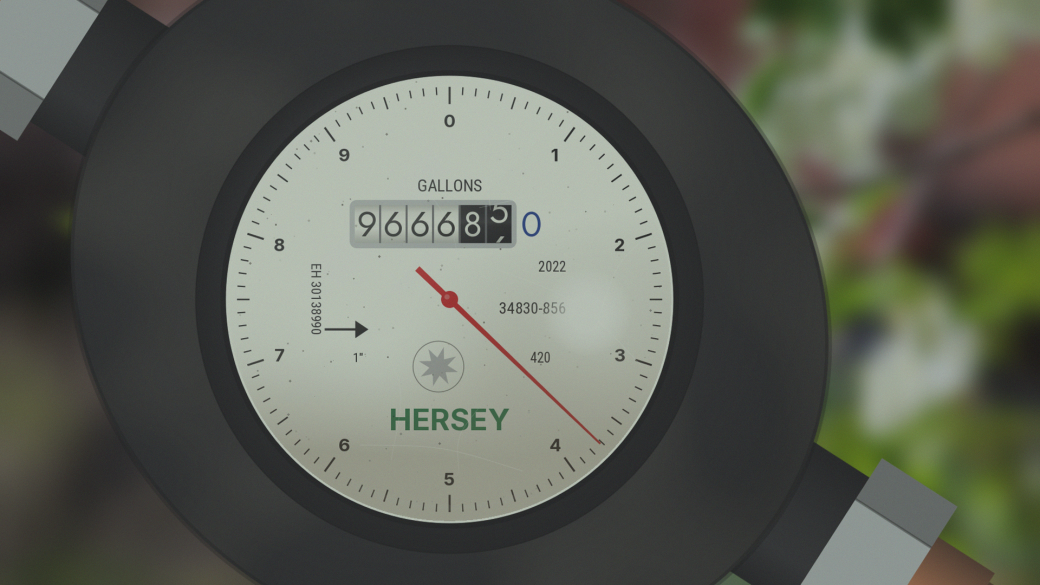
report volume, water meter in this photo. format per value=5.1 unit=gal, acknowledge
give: value=9666853.7 unit=gal
